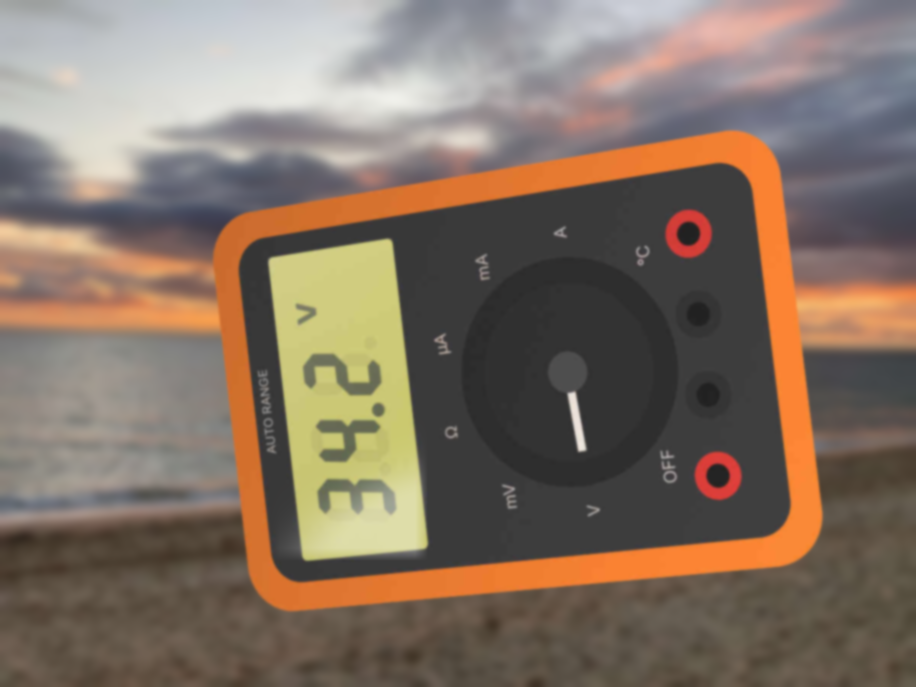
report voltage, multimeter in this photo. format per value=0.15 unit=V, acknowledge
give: value=34.2 unit=V
